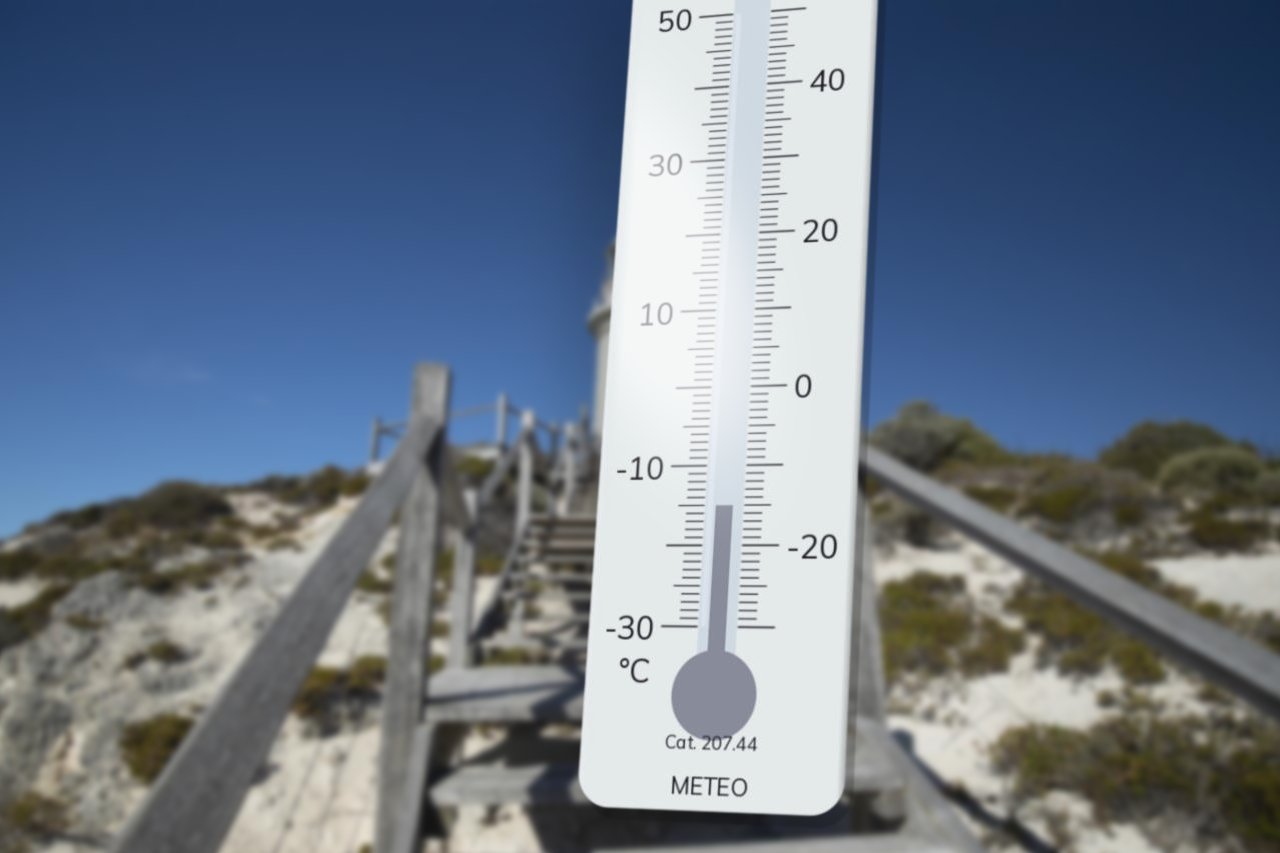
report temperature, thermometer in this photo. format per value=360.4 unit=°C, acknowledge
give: value=-15 unit=°C
